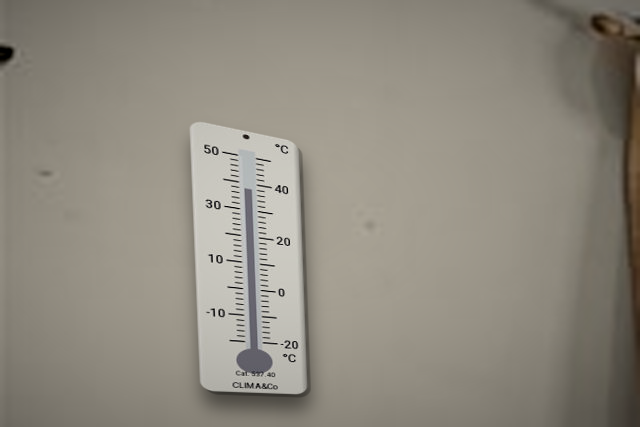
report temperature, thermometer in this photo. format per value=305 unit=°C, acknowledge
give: value=38 unit=°C
